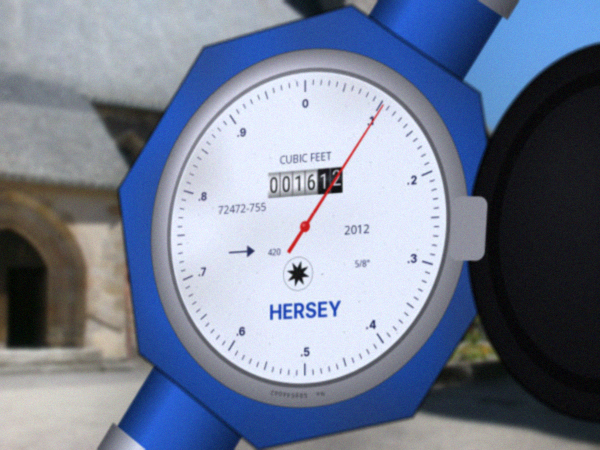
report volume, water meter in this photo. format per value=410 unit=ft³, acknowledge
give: value=1612.10 unit=ft³
